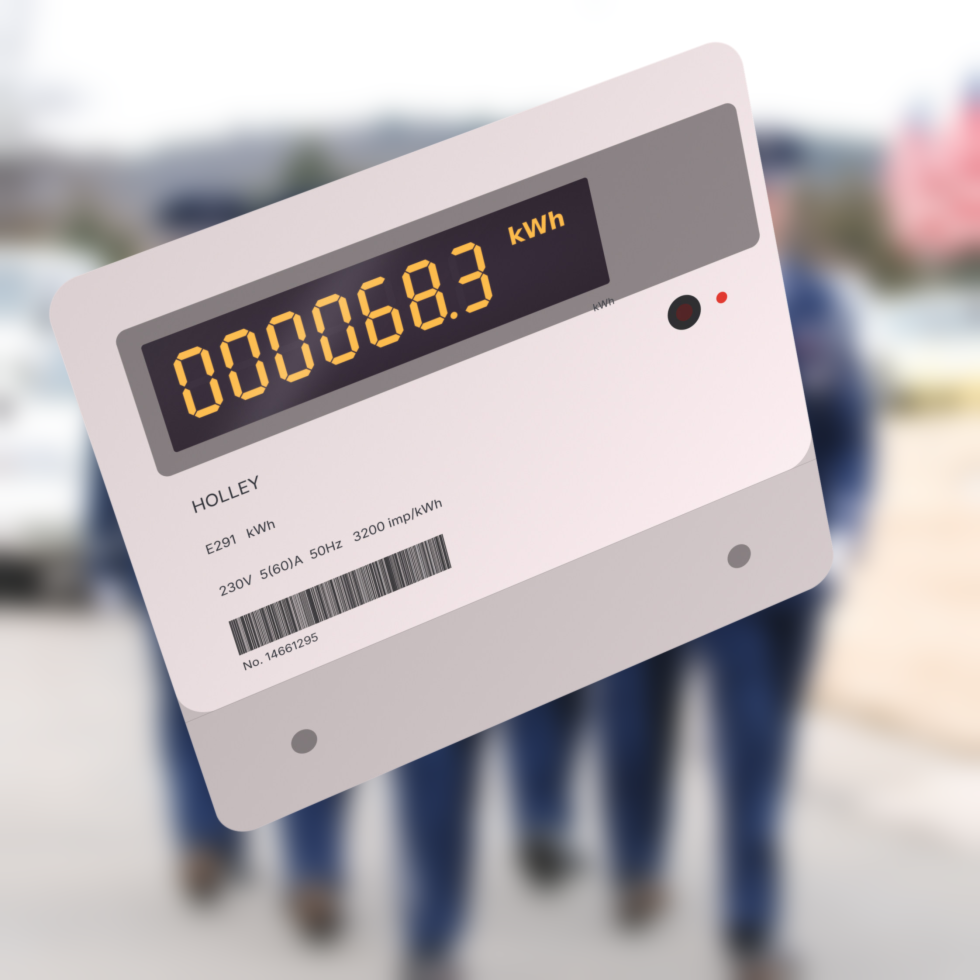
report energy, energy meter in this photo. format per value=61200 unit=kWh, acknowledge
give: value=68.3 unit=kWh
